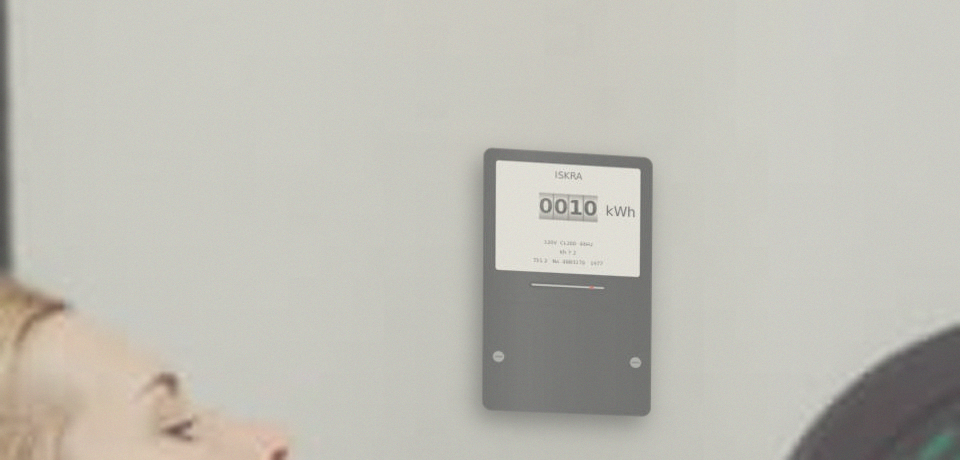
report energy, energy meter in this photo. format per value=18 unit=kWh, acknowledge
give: value=10 unit=kWh
